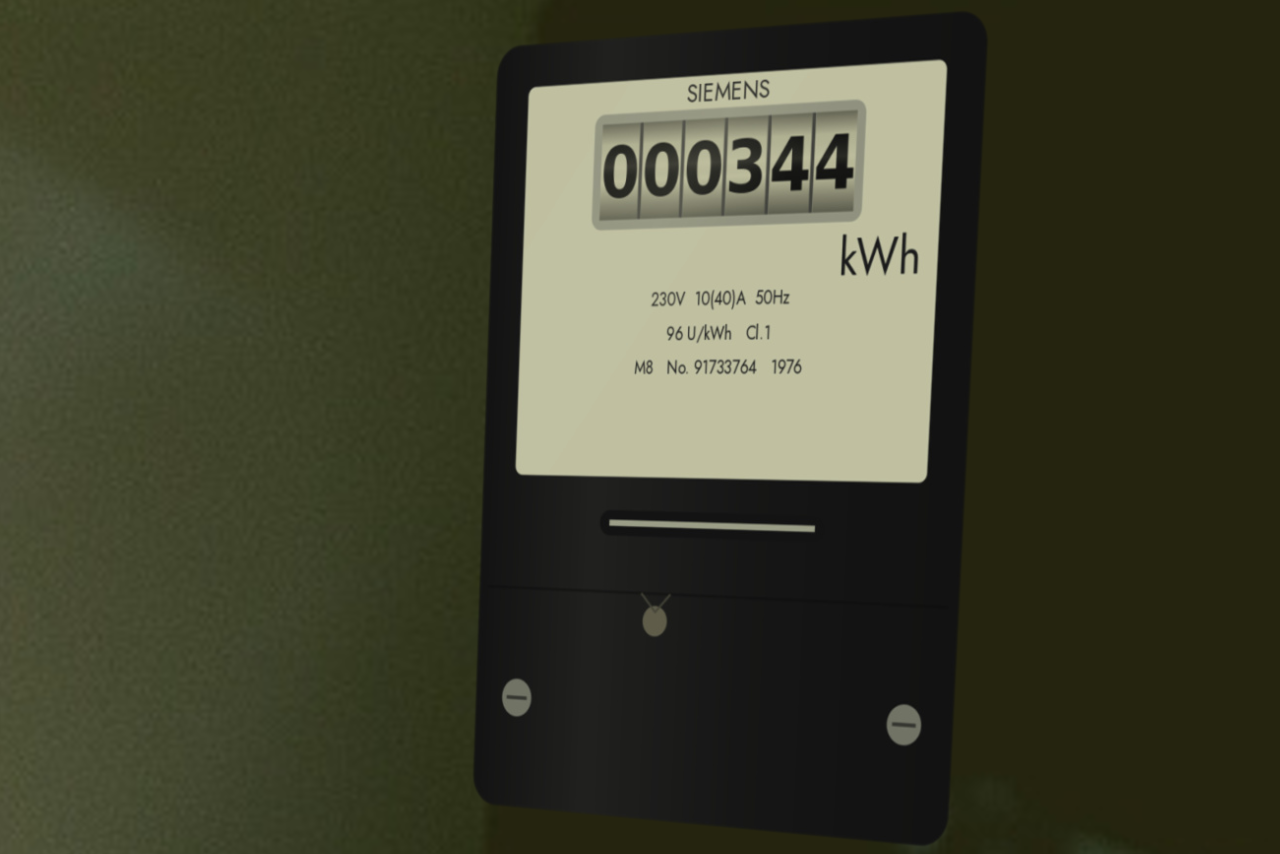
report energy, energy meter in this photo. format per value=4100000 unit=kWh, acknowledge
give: value=344 unit=kWh
